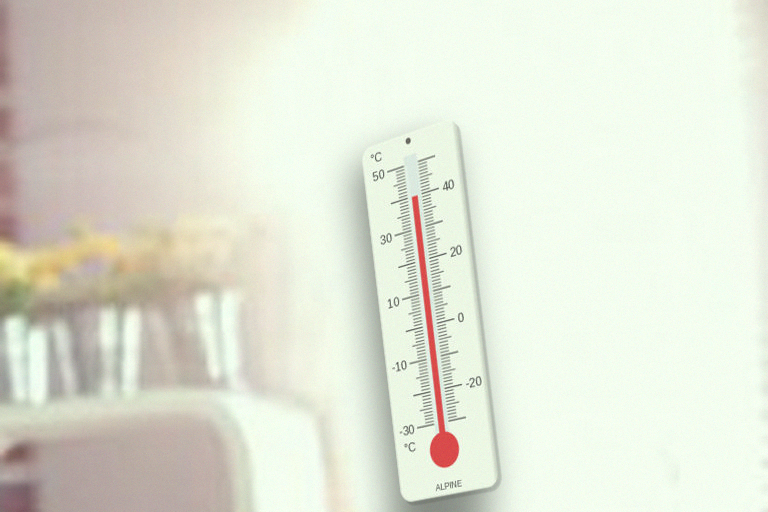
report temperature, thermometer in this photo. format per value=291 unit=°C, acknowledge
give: value=40 unit=°C
